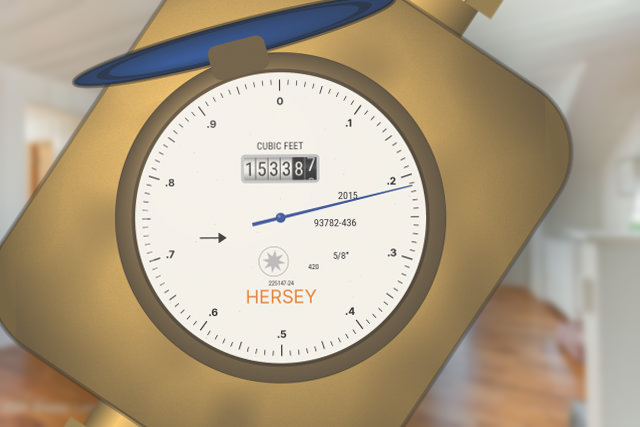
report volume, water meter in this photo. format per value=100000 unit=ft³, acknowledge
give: value=153387.21 unit=ft³
